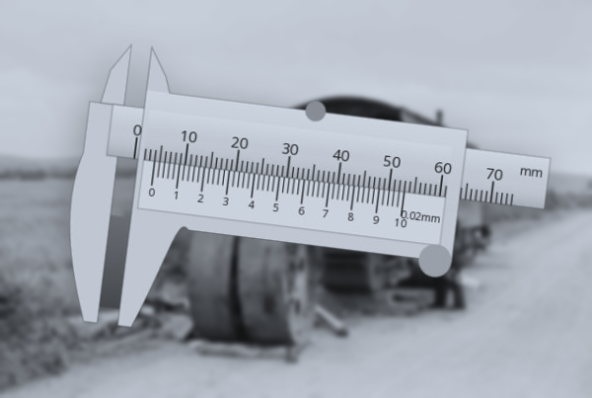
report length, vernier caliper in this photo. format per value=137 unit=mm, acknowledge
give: value=4.0 unit=mm
